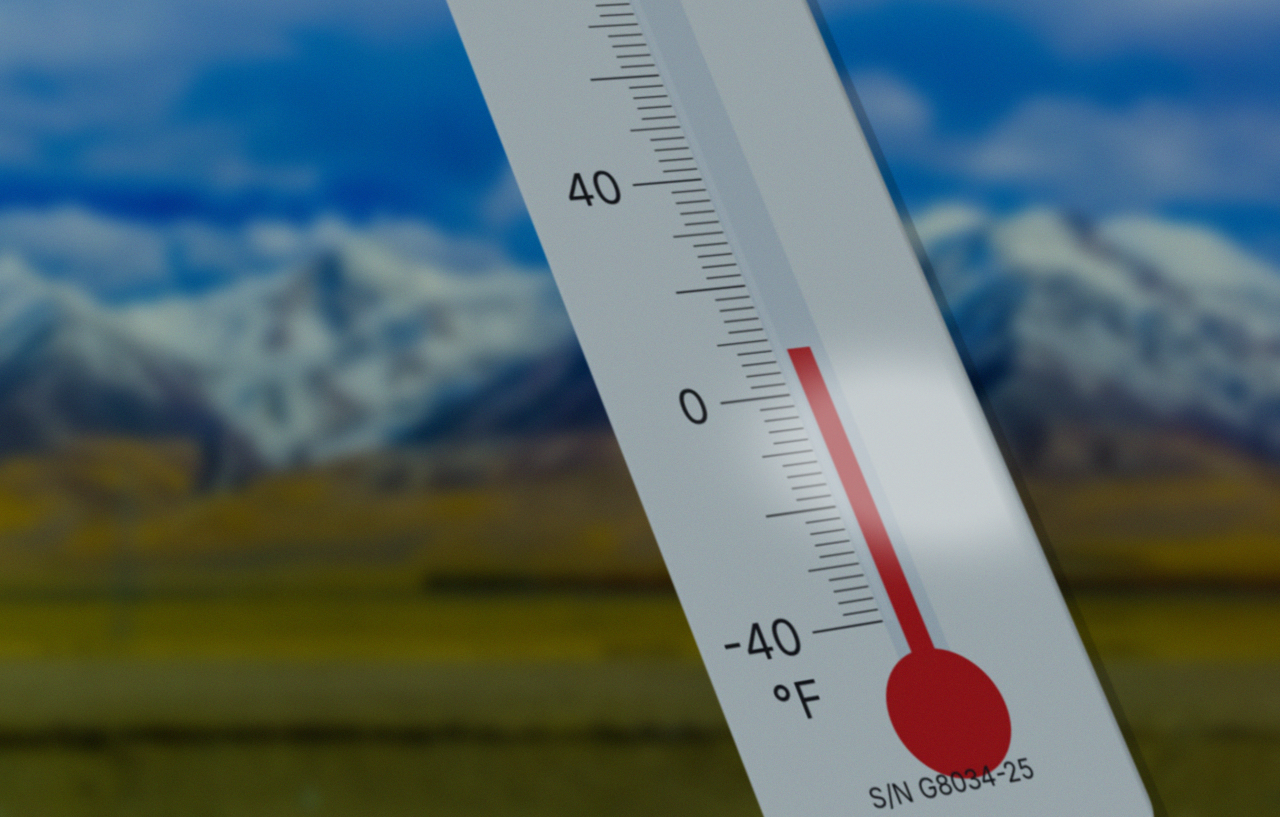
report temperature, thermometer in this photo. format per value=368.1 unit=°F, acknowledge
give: value=8 unit=°F
